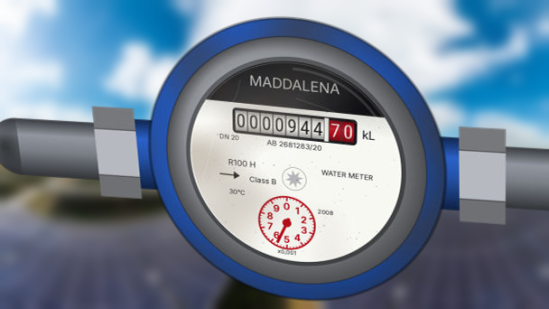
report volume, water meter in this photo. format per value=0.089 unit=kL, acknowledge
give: value=944.705 unit=kL
